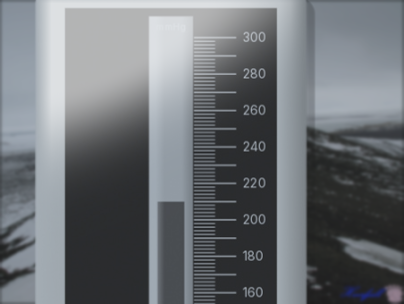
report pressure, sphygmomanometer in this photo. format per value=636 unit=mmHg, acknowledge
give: value=210 unit=mmHg
